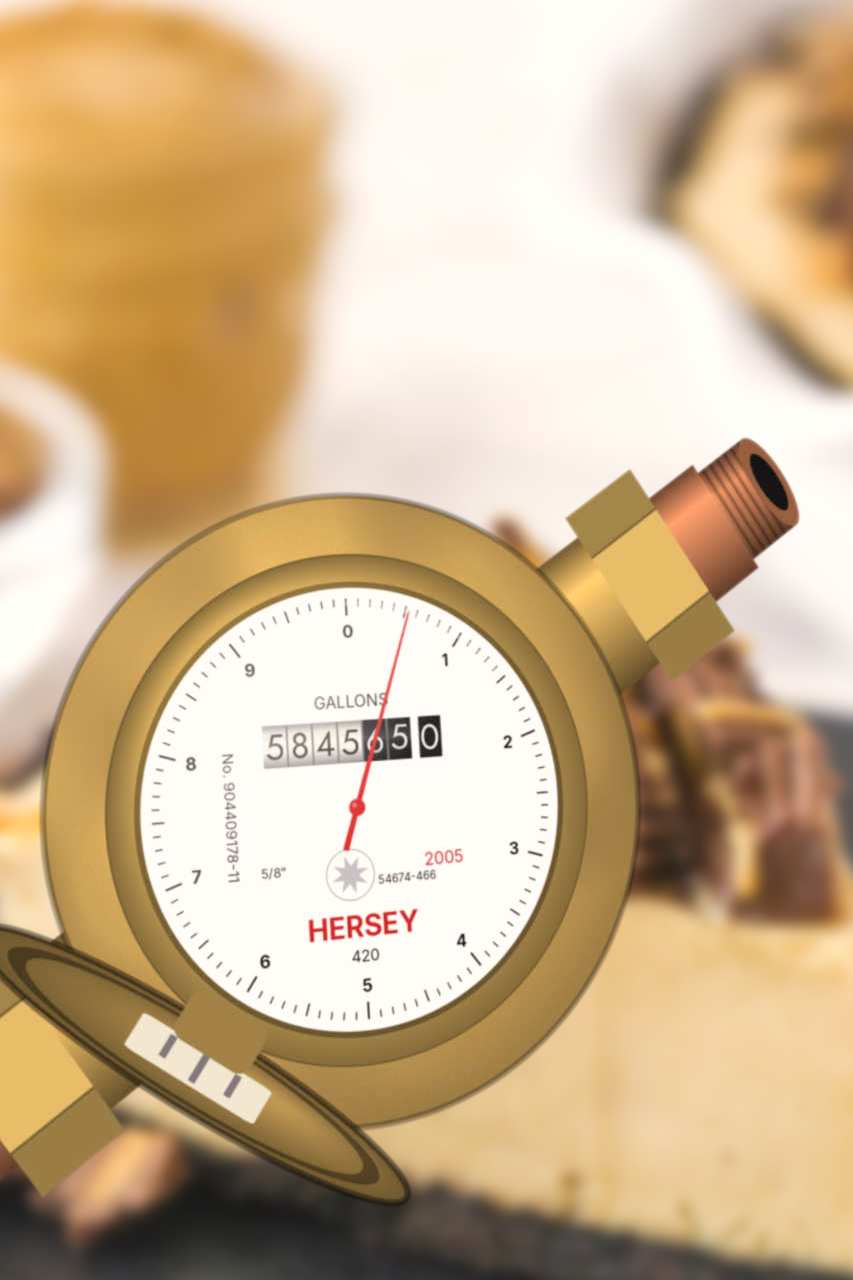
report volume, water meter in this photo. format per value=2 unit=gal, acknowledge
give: value=5845650.5 unit=gal
